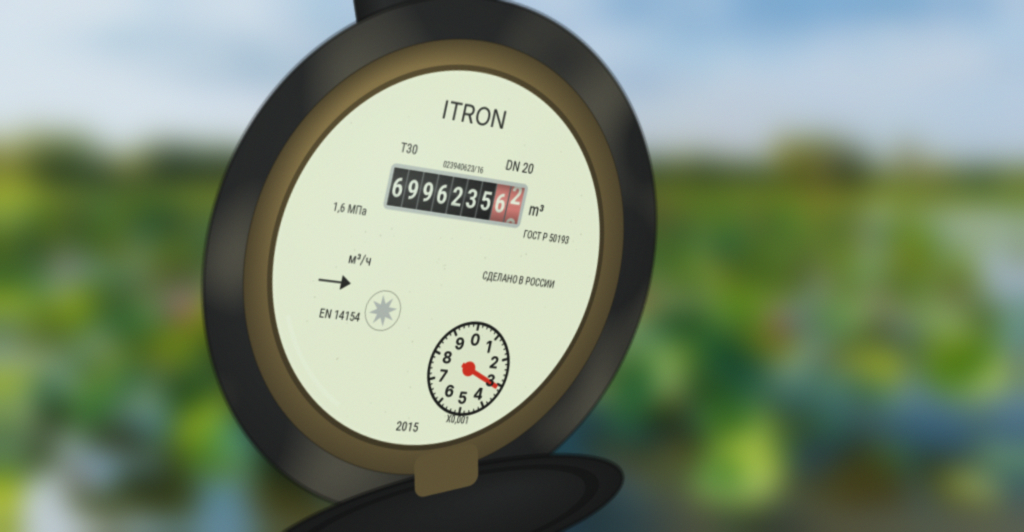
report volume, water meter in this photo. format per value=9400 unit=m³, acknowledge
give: value=6996235.623 unit=m³
